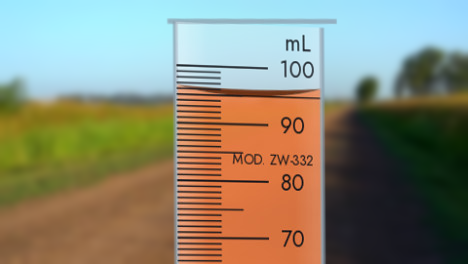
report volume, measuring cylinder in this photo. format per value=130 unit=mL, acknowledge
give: value=95 unit=mL
